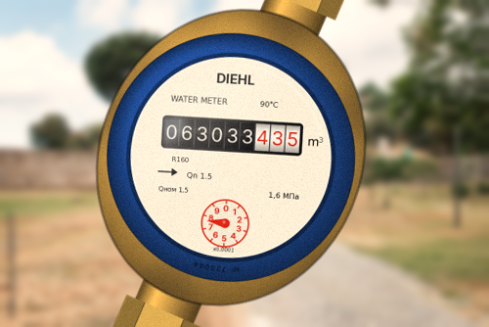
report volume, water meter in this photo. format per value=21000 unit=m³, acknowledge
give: value=63033.4357 unit=m³
